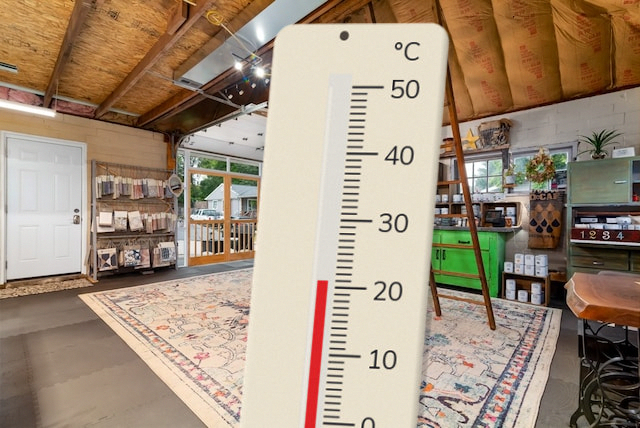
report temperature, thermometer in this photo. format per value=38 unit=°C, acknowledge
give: value=21 unit=°C
